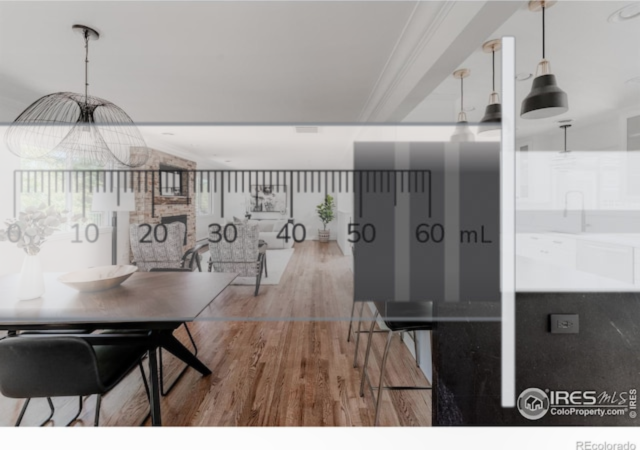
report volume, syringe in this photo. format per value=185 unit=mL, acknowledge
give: value=49 unit=mL
